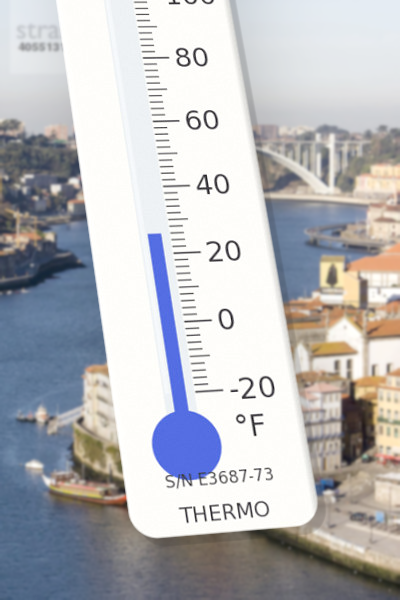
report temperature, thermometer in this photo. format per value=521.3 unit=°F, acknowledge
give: value=26 unit=°F
